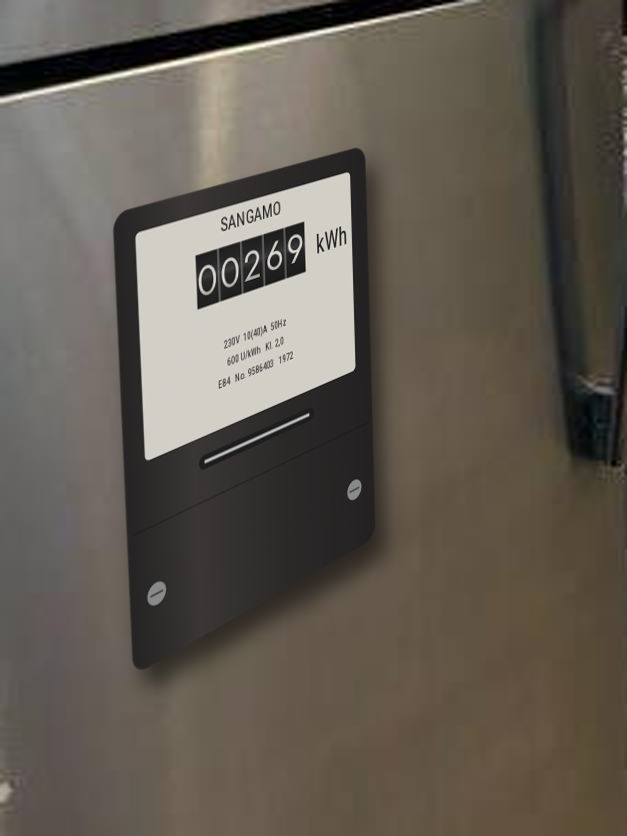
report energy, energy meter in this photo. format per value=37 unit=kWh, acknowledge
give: value=269 unit=kWh
